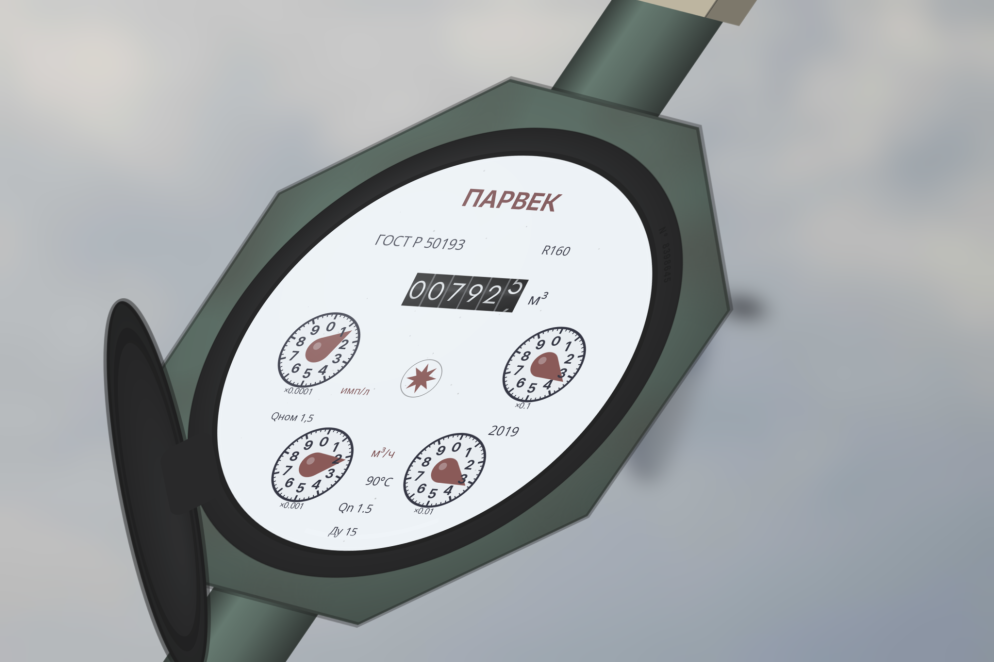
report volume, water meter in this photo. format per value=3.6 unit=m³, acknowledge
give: value=7925.3321 unit=m³
